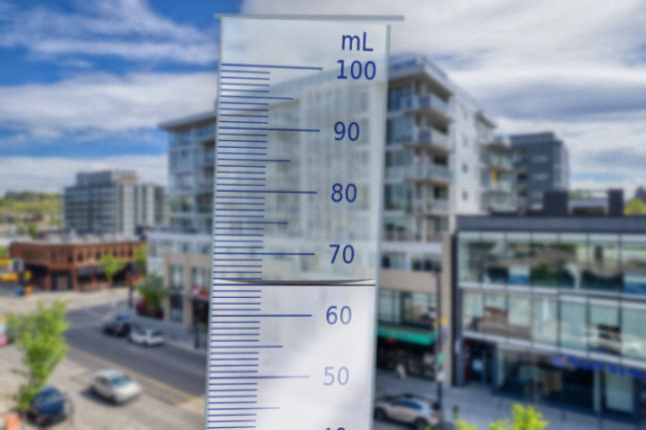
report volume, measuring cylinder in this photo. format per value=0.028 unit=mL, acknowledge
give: value=65 unit=mL
